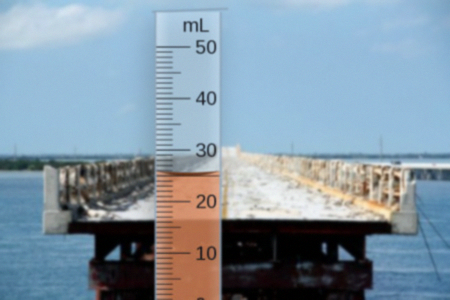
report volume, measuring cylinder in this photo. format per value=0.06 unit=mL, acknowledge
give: value=25 unit=mL
